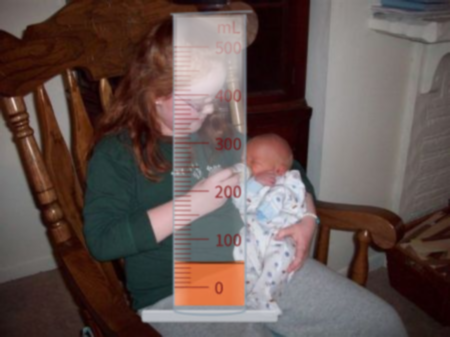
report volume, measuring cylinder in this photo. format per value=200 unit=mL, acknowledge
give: value=50 unit=mL
